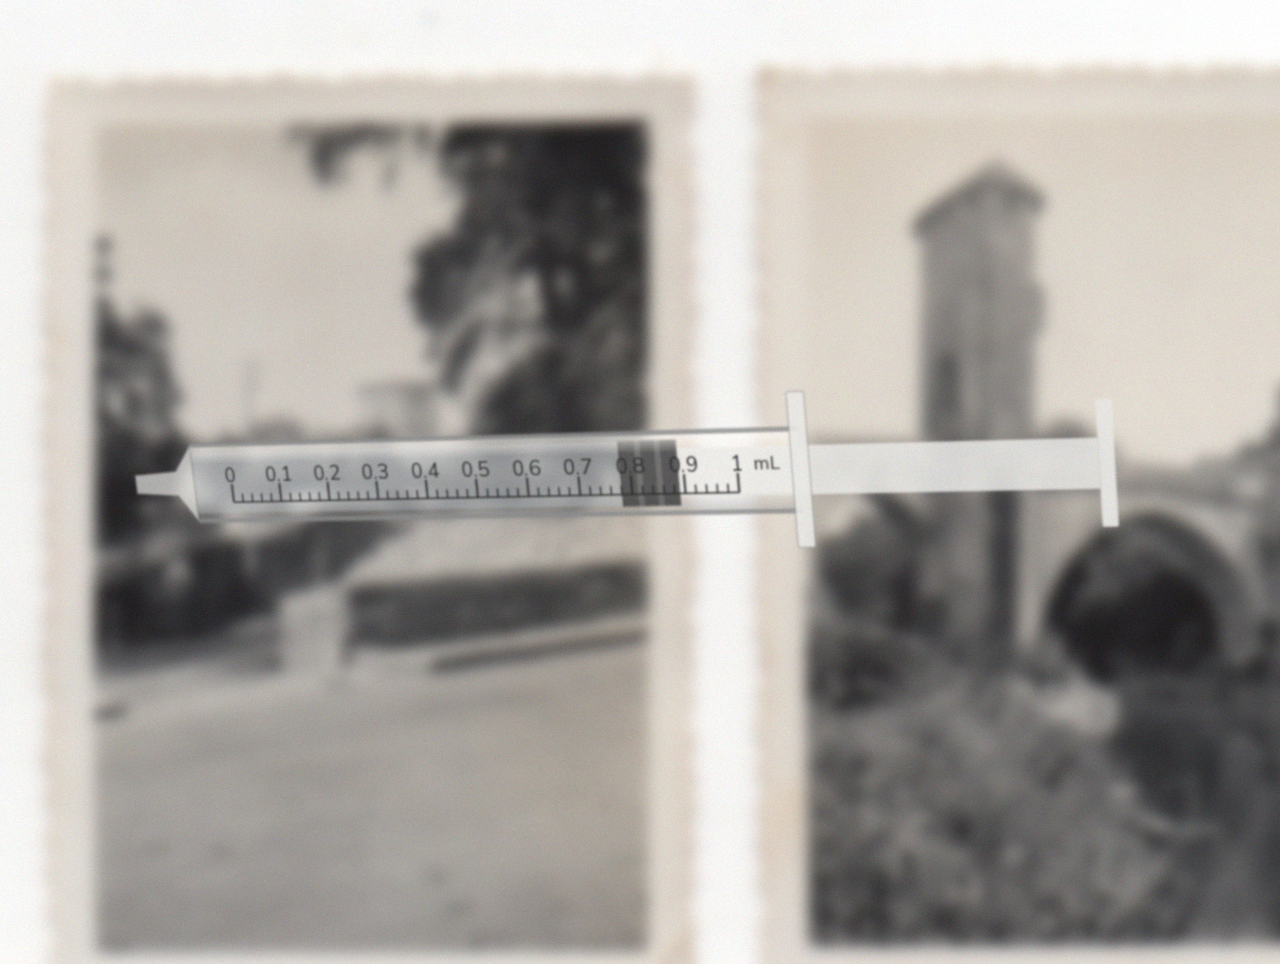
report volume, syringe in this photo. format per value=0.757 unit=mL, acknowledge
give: value=0.78 unit=mL
